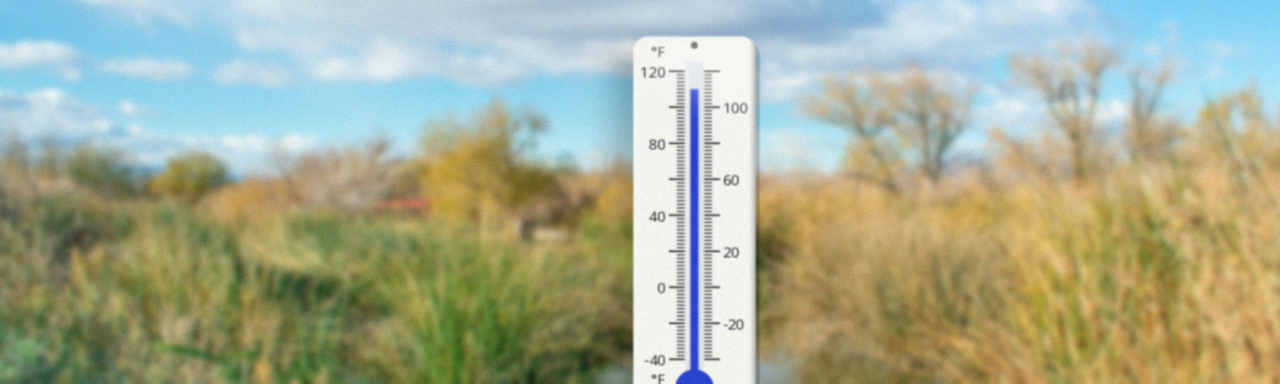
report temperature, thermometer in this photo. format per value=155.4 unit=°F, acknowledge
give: value=110 unit=°F
